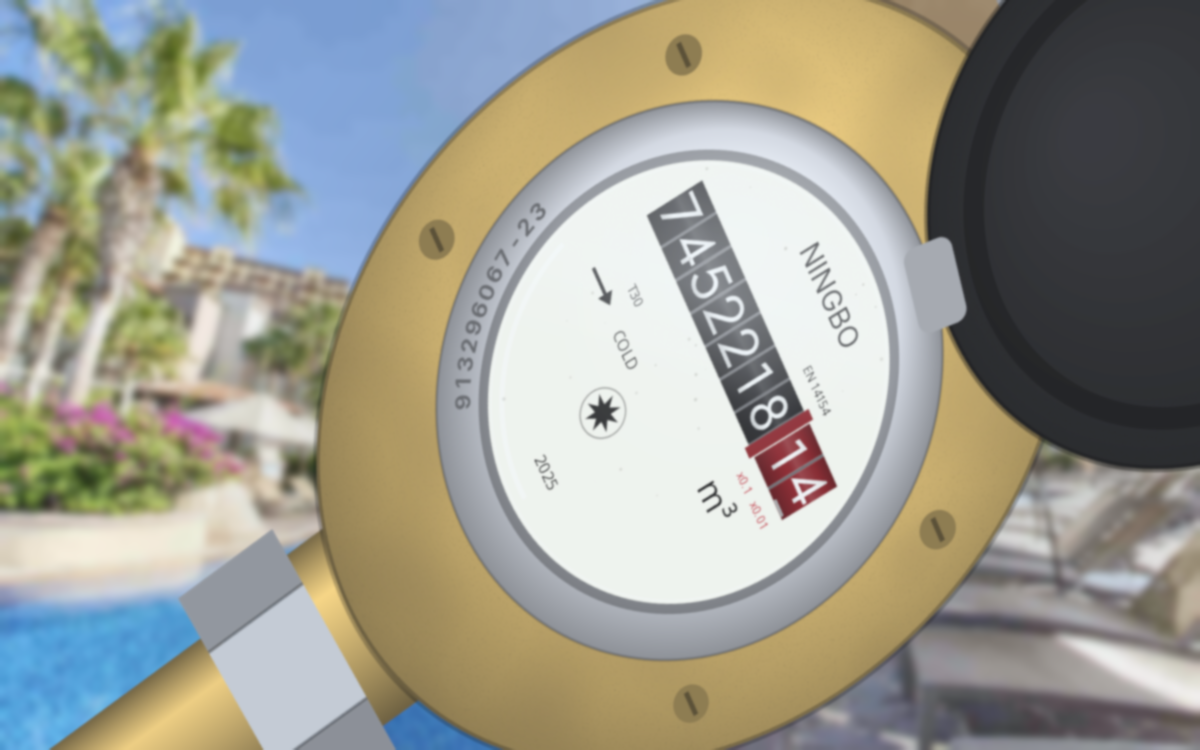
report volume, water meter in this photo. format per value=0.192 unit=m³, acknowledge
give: value=7452218.14 unit=m³
